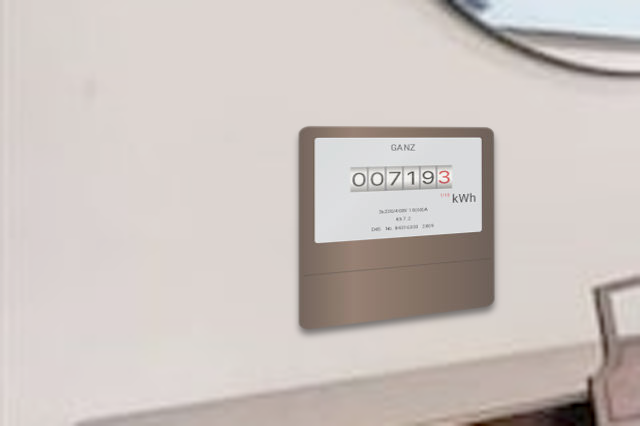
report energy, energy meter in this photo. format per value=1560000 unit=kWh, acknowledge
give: value=719.3 unit=kWh
